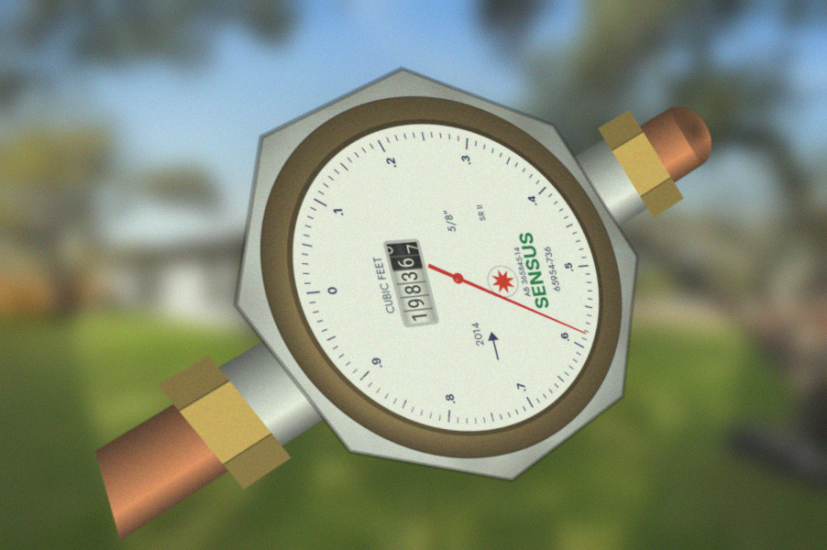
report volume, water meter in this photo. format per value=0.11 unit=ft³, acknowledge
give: value=198366.58 unit=ft³
